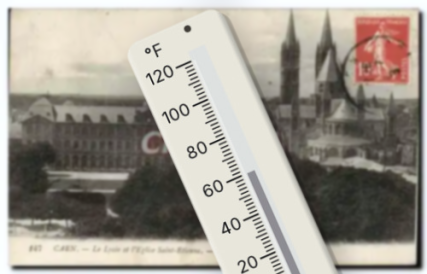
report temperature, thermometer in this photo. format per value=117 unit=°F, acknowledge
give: value=60 unit=°F
